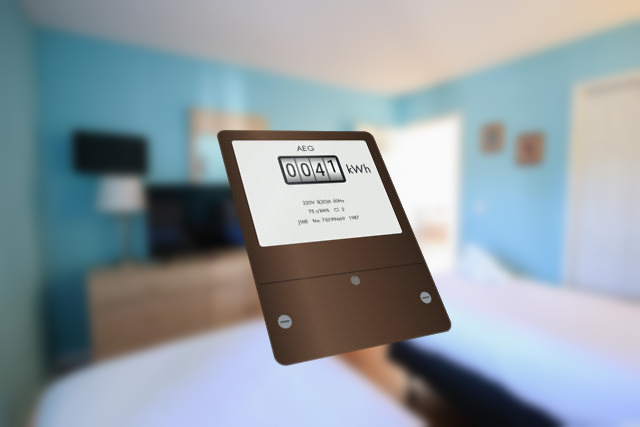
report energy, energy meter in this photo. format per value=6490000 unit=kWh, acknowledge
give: value=41 unit=kWh
